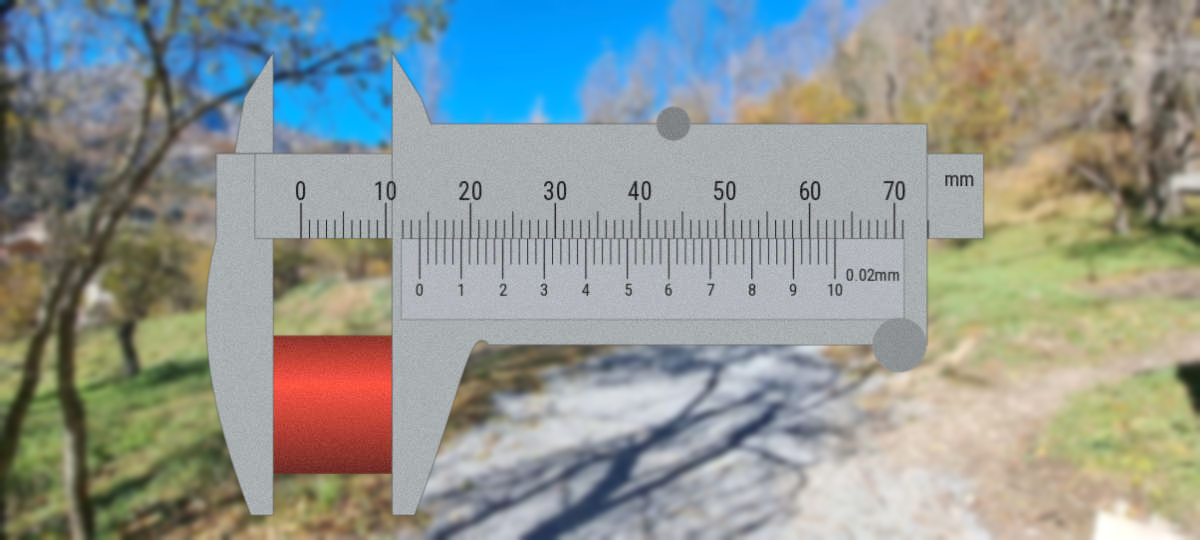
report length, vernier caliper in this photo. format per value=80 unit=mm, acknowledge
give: value=14.0 unit=mm
